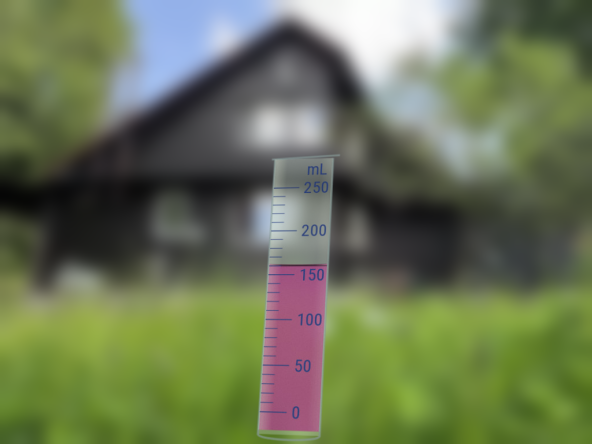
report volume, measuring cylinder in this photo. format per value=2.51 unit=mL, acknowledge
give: value=160 unit=mL
